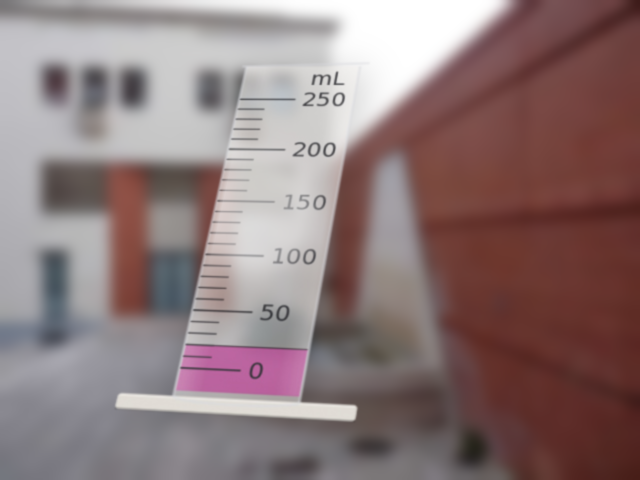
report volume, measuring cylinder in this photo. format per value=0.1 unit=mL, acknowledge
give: value=20 unit=mL
